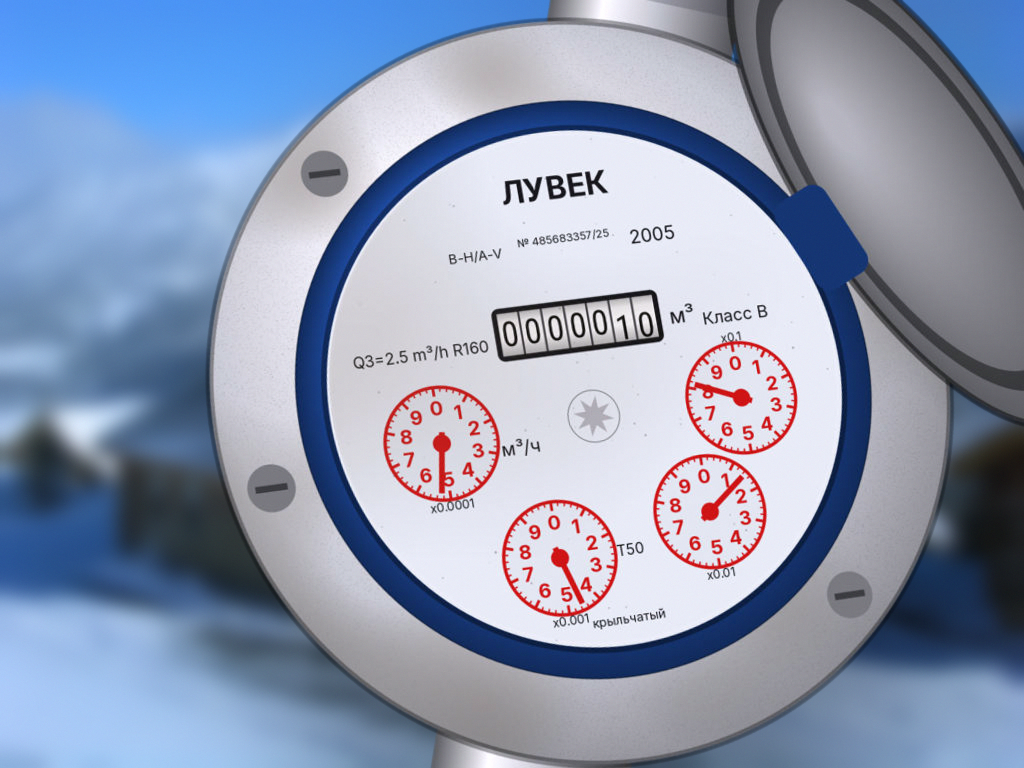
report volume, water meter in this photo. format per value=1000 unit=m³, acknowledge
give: value=9.8145 unit=m³
